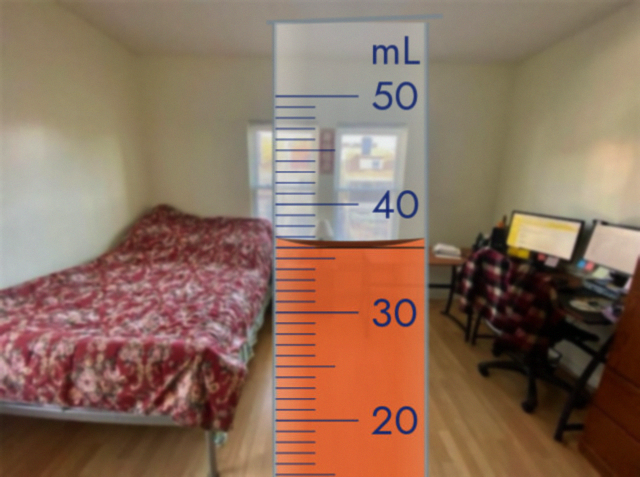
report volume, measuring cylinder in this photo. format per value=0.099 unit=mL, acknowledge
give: value=36 unit=mL
